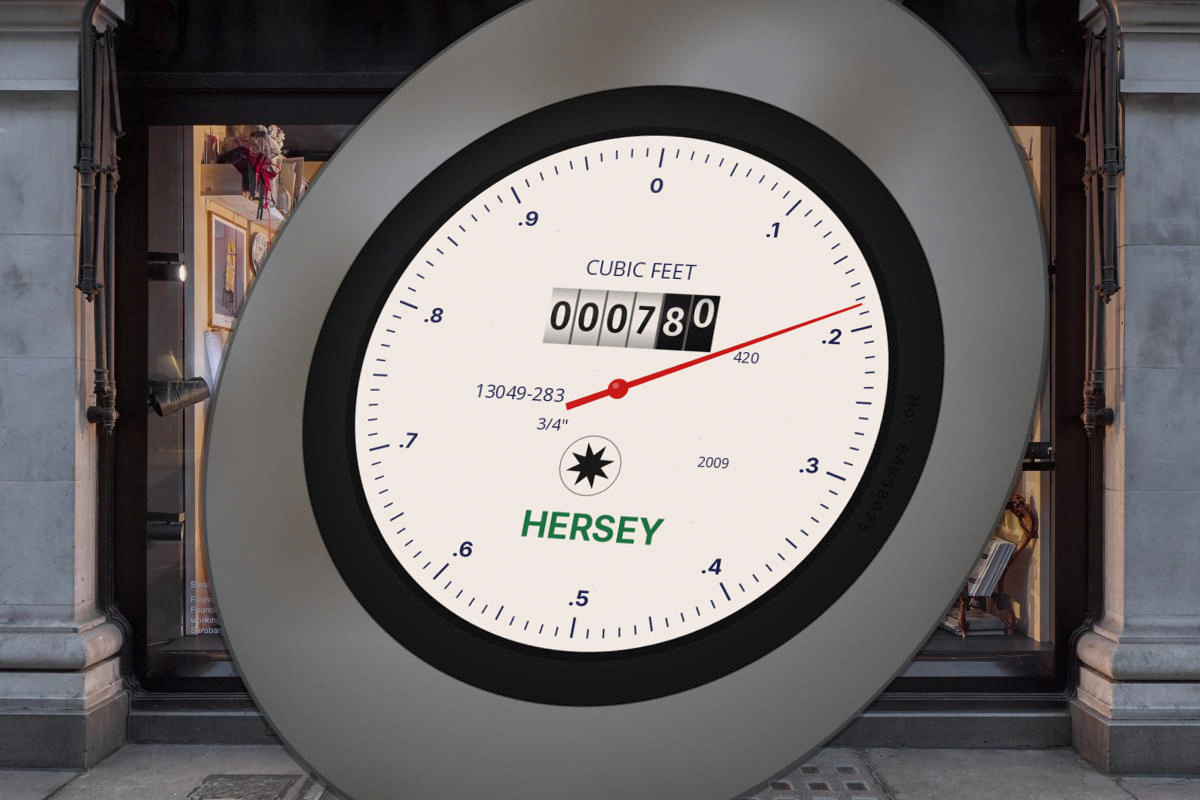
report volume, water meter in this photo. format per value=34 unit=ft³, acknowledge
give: value=780.18 unit=ft³
